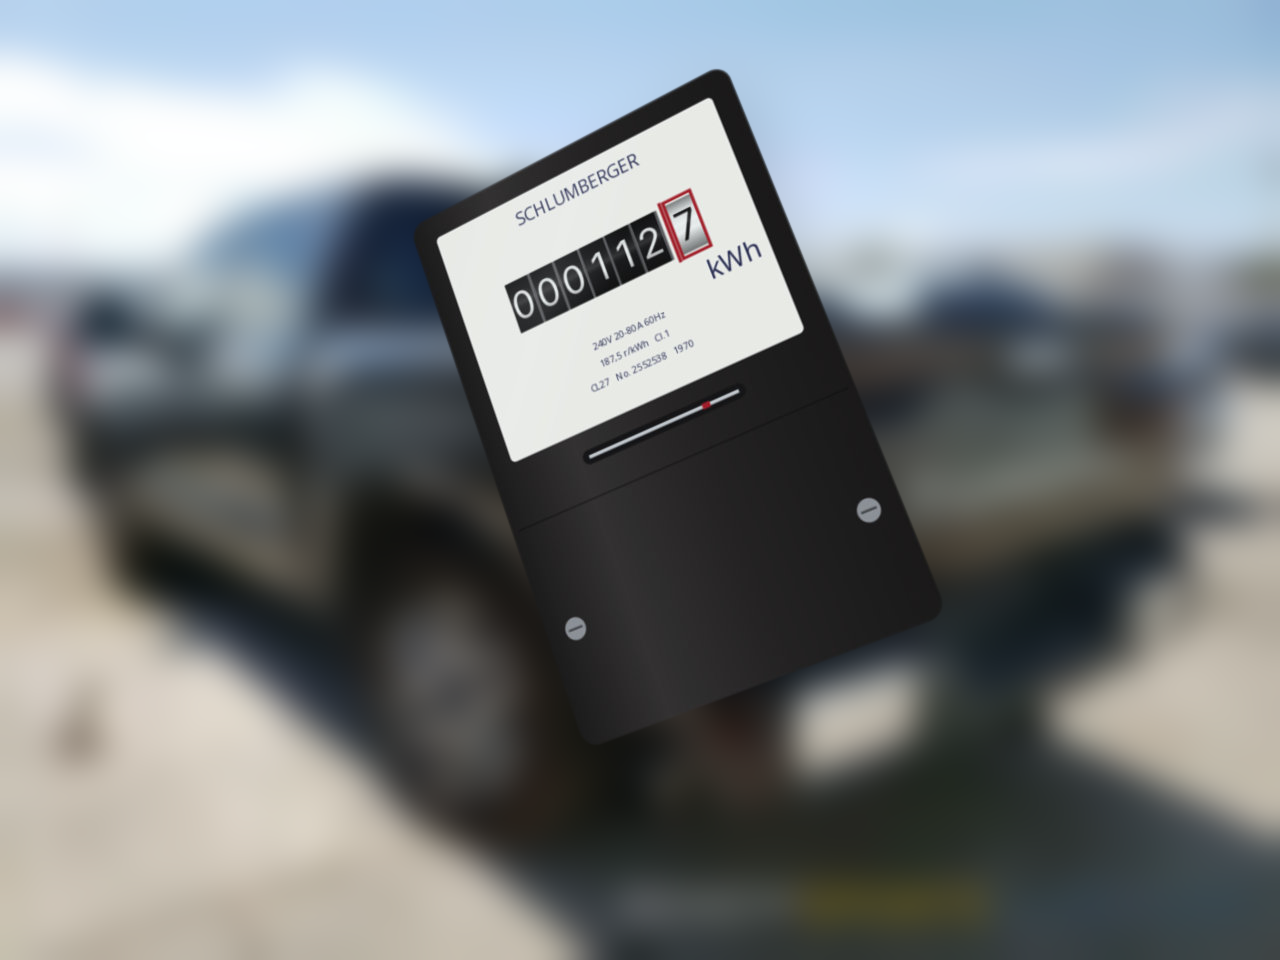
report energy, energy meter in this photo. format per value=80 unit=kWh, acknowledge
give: value=112.7 unit=kWh
